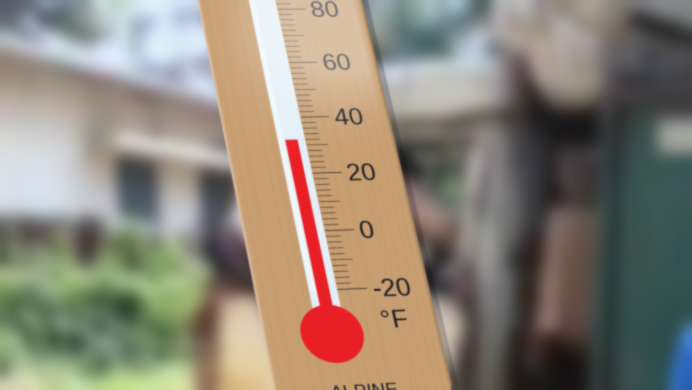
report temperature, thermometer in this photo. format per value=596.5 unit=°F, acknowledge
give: value=32 unit=°F
